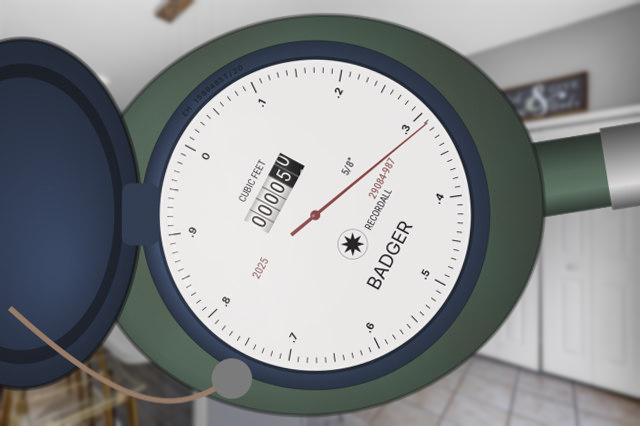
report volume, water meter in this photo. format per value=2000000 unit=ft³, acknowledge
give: value=50.31 unit=ft³
